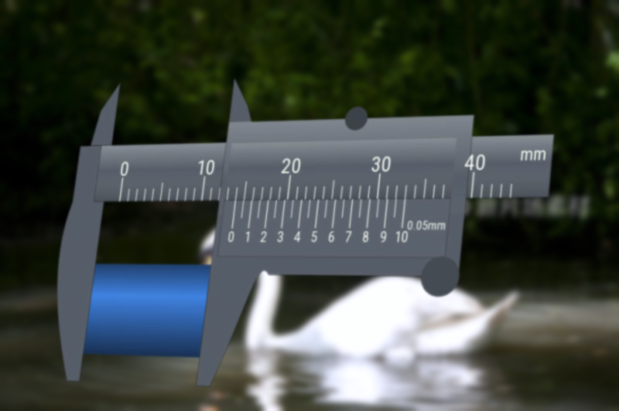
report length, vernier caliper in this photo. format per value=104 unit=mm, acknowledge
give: value=14.0 unit=mm
